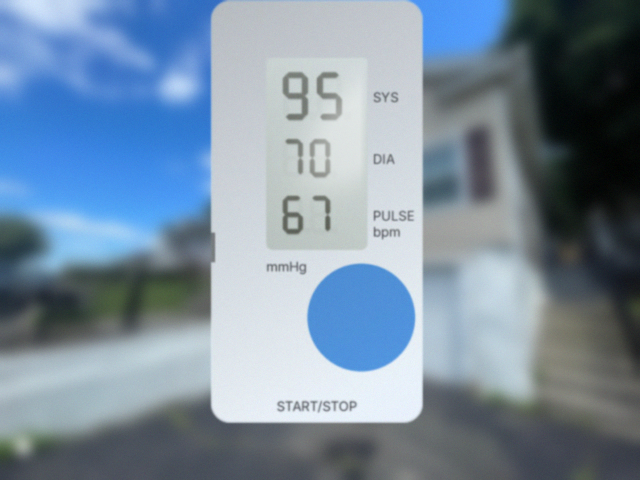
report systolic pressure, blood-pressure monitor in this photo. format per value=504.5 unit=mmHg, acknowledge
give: value=95 unit=mmHg
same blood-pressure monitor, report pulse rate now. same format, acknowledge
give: value=67 unit=bpm
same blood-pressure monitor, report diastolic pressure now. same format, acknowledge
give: value=70 unit=mmHg
